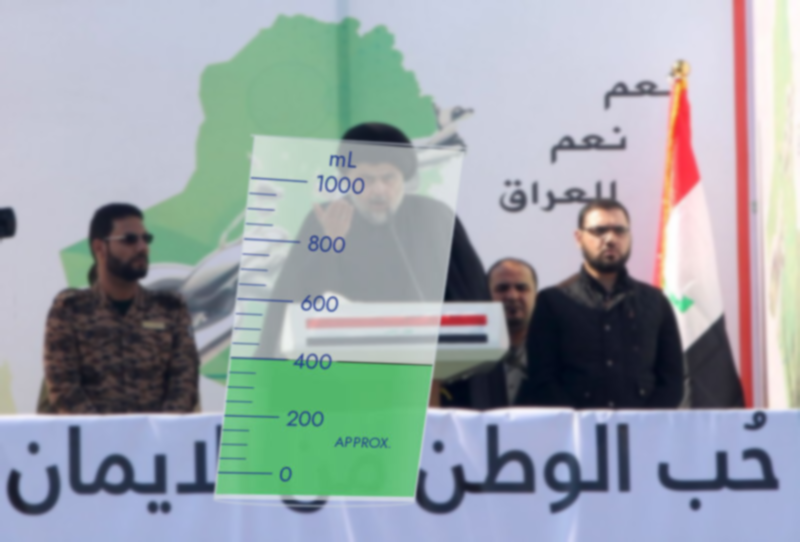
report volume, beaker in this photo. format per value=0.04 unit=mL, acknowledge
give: value=400 unit=mL
